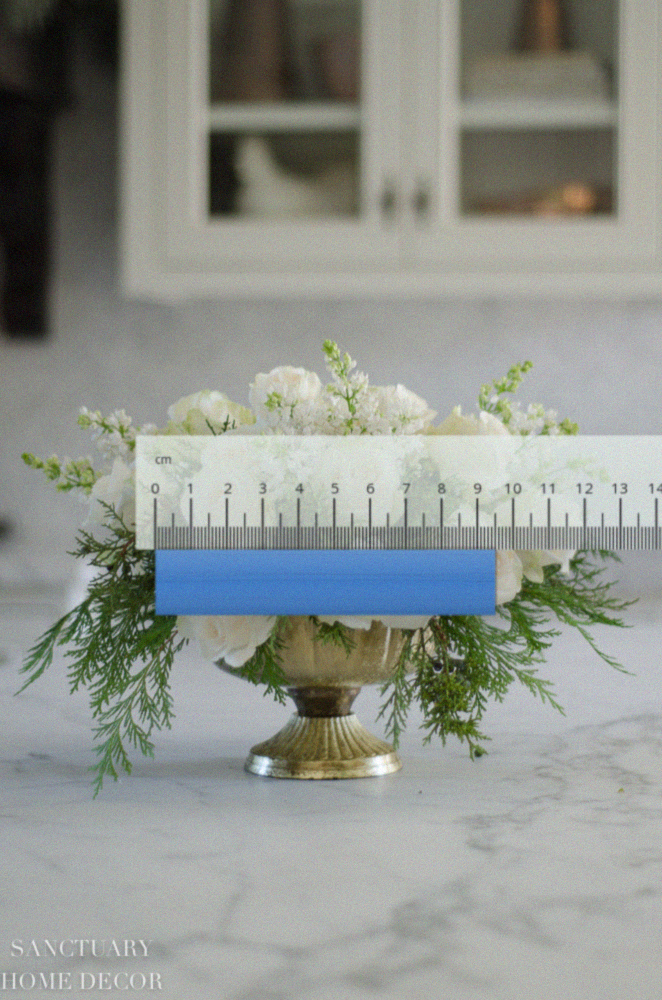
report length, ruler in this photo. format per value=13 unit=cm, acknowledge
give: value=9.5 unit=cm
